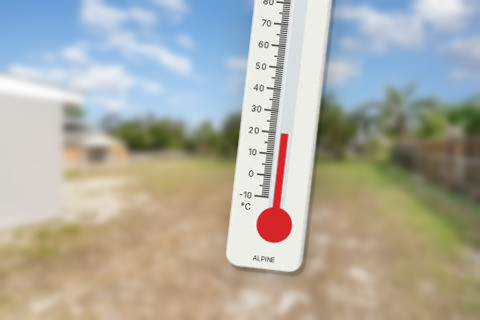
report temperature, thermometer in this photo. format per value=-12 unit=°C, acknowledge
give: value=20 unit=°C
